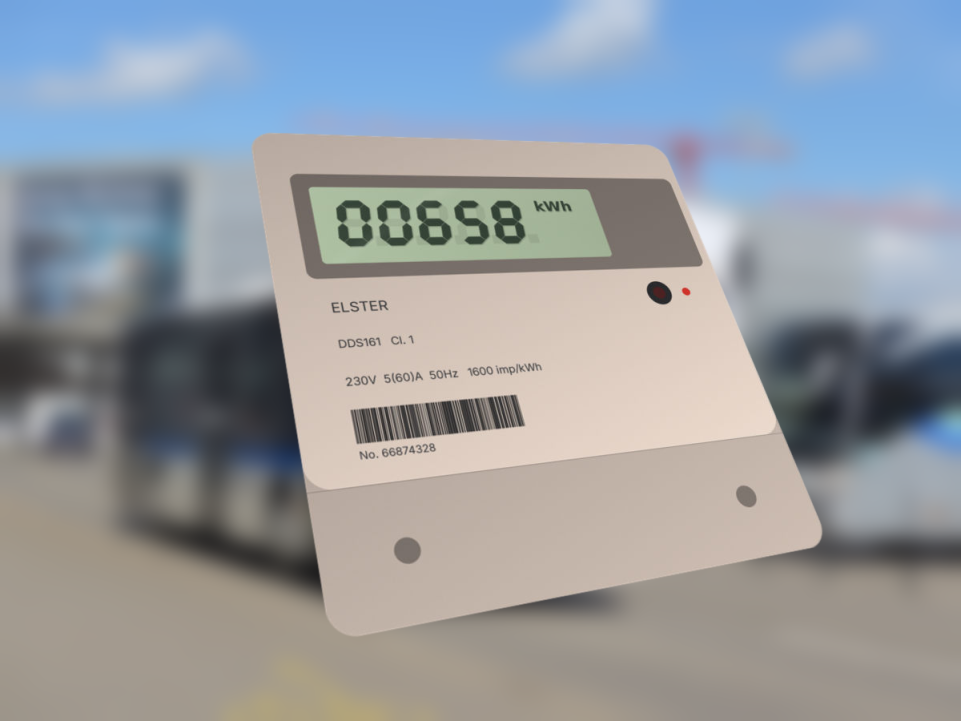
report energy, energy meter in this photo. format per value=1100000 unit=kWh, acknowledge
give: value=658 unit=kWh
